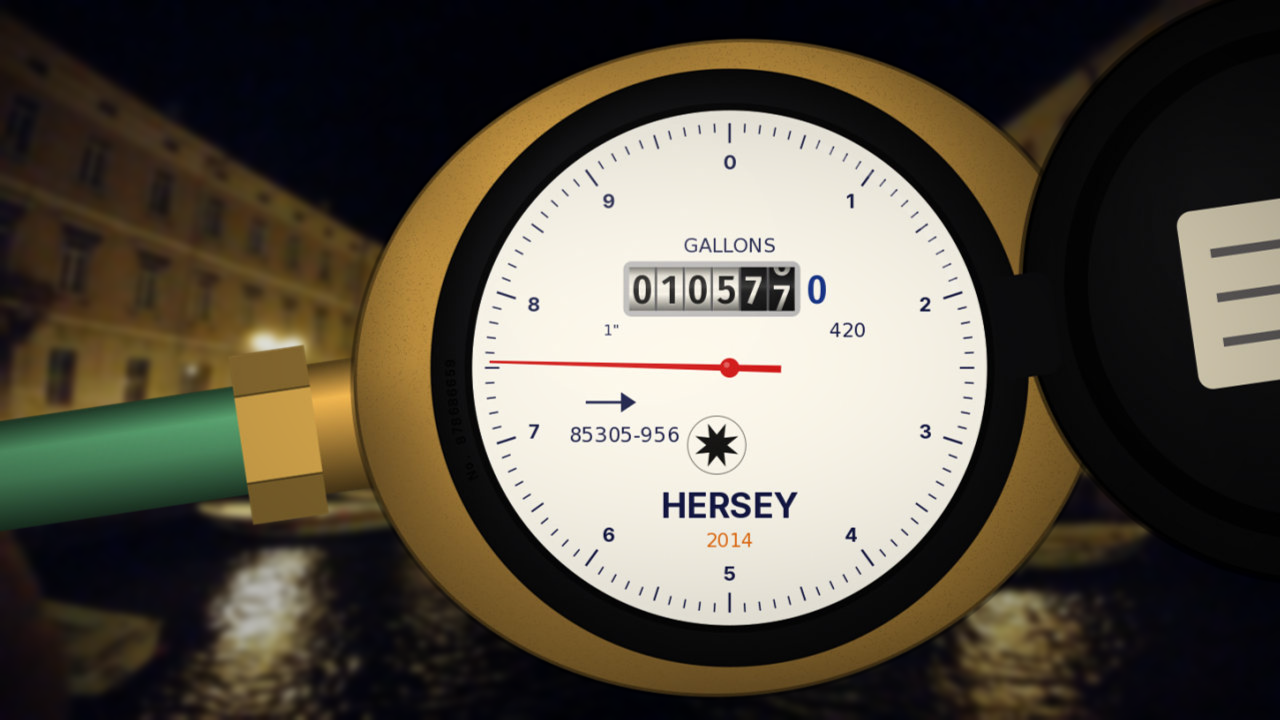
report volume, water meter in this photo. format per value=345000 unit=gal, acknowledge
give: value=105767.5 unit=gal
